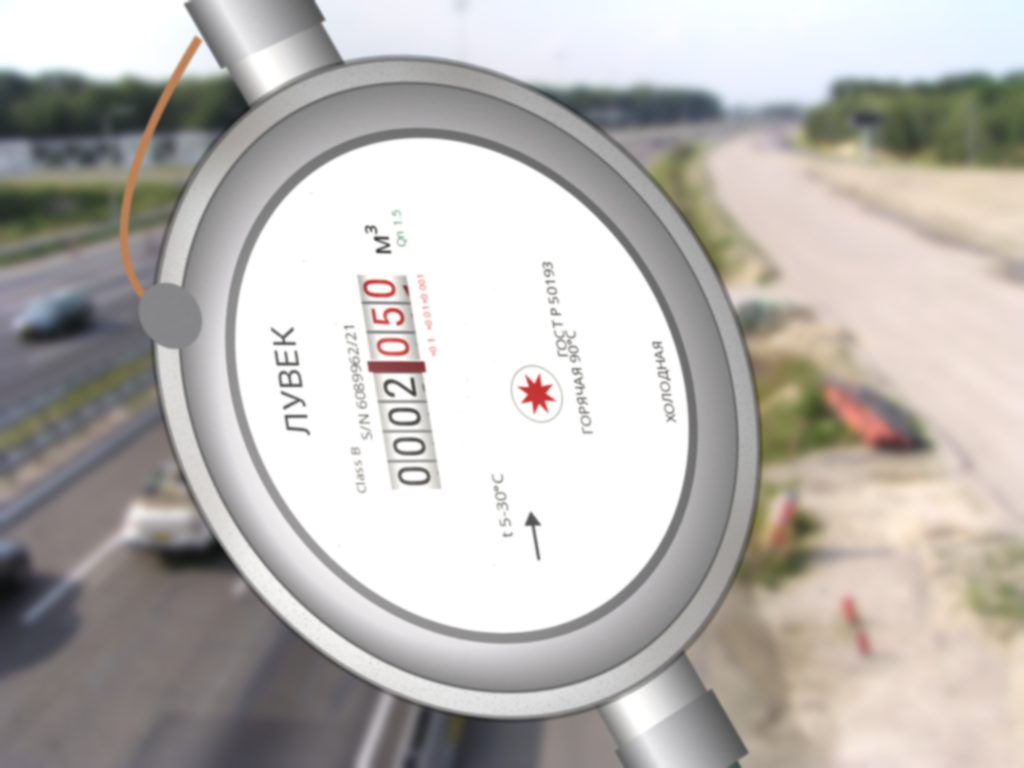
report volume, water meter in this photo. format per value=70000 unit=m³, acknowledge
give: value=2.050 unit=m³
